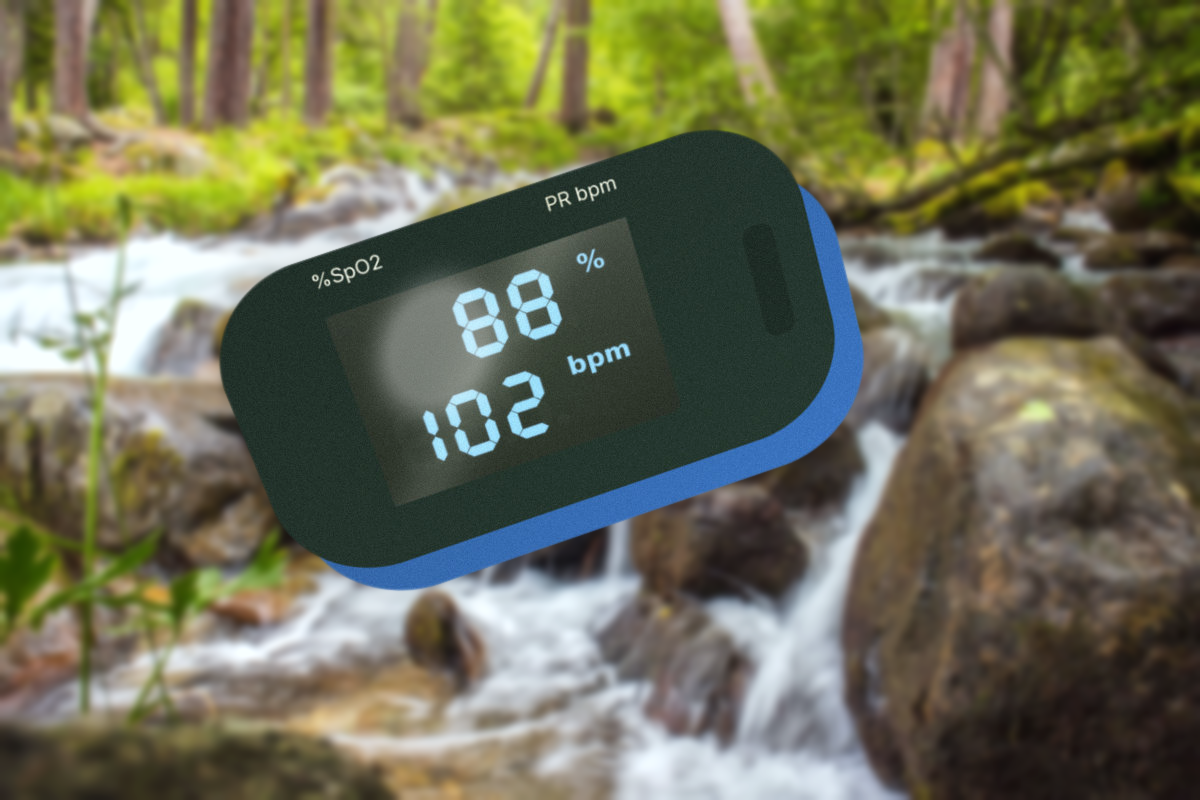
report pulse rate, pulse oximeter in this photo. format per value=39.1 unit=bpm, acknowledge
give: value=102 unit=bpm
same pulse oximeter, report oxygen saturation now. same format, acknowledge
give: value=88 unit=%
